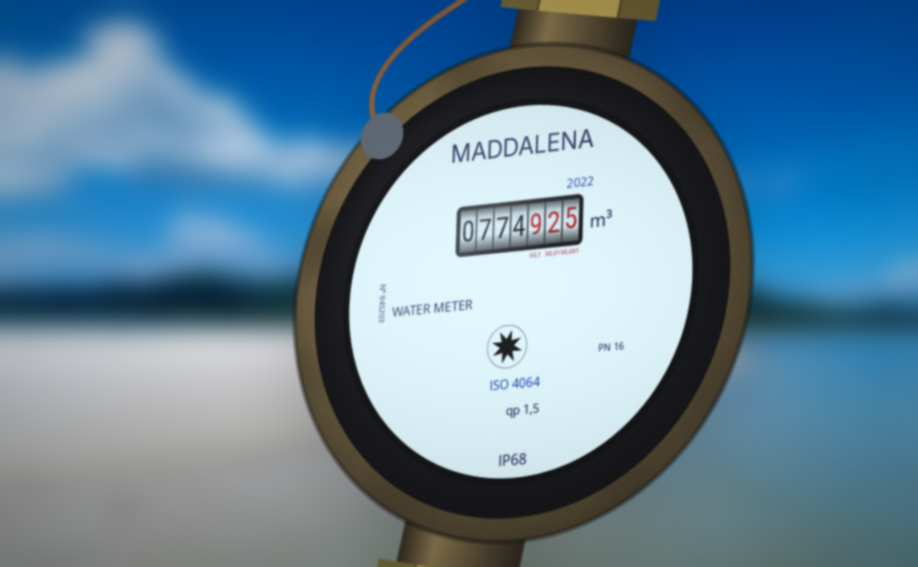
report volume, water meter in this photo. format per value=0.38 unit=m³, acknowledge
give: value=774.925 unit=m³
